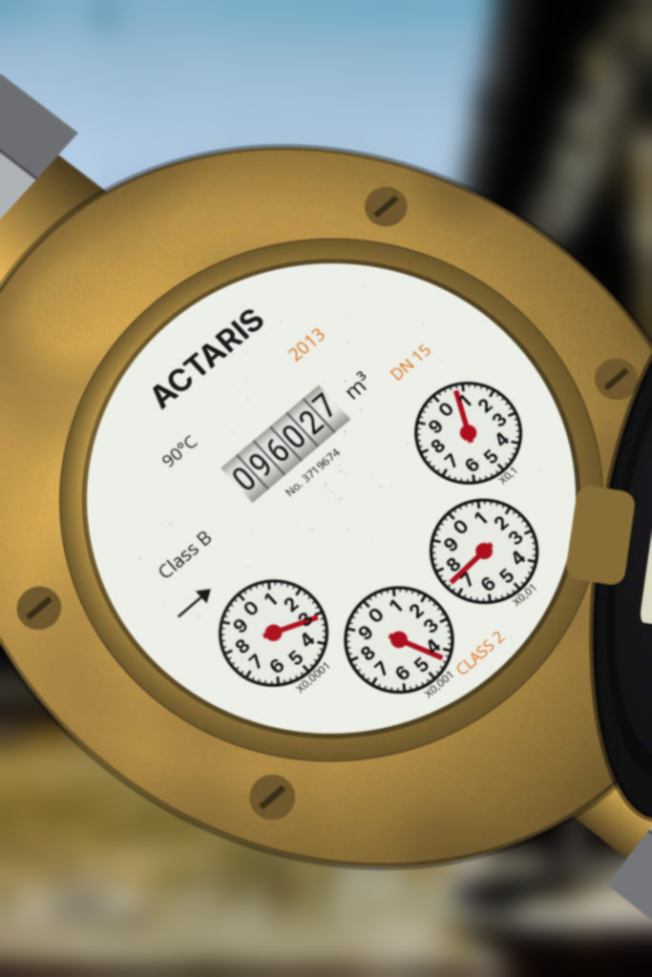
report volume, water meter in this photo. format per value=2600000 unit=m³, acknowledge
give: value=96027.0743 unit=m³
